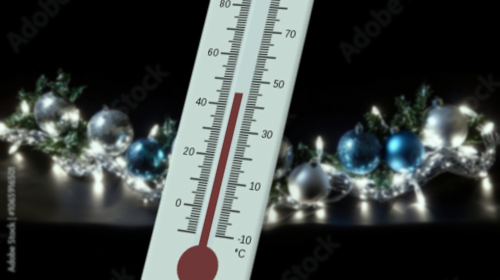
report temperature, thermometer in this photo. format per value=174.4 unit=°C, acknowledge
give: value=45 unit=°C
